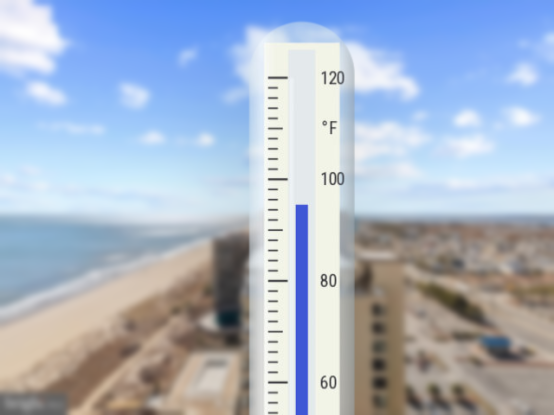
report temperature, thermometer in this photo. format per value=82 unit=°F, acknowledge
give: value=95 unit=°F
